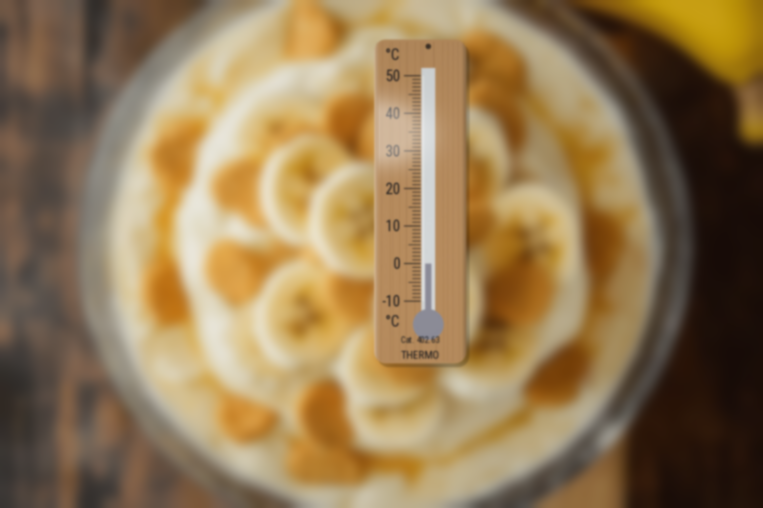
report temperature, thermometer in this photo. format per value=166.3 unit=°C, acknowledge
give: value=0 unit=°C
